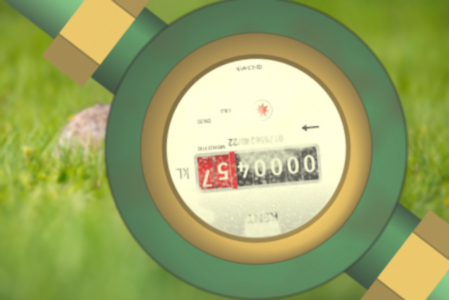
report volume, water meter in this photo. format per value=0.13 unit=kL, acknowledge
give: value=4.57 unit=kL
